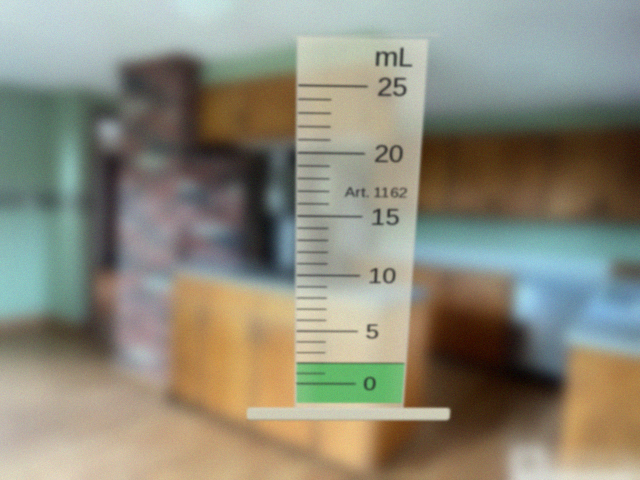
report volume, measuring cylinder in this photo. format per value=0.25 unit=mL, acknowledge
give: value=2 unit=mL
